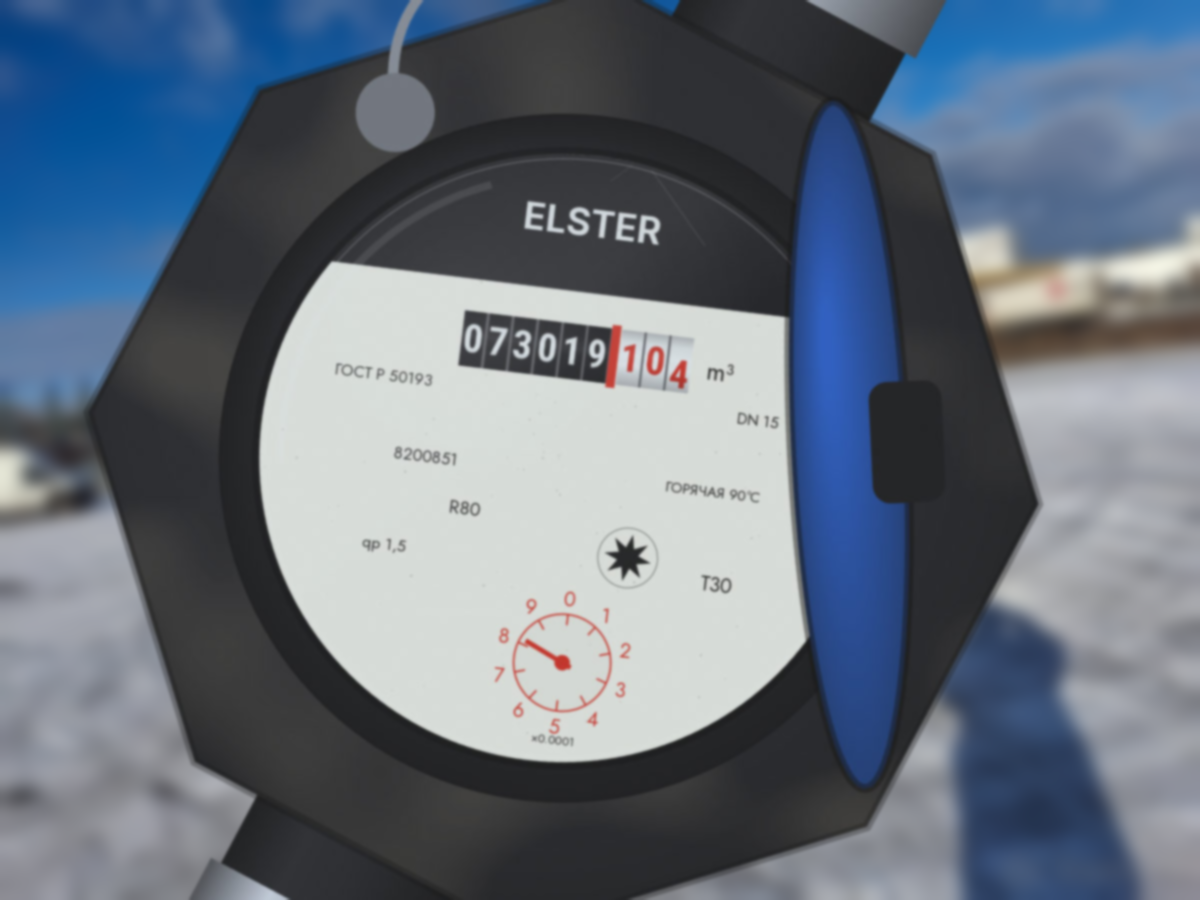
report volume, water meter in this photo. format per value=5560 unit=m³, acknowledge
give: value=73019.1038 unit=m³
